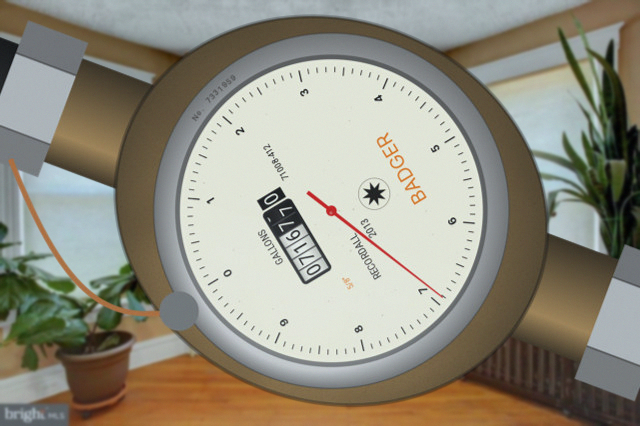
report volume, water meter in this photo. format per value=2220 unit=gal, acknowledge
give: value=716766.9 unit=gal
